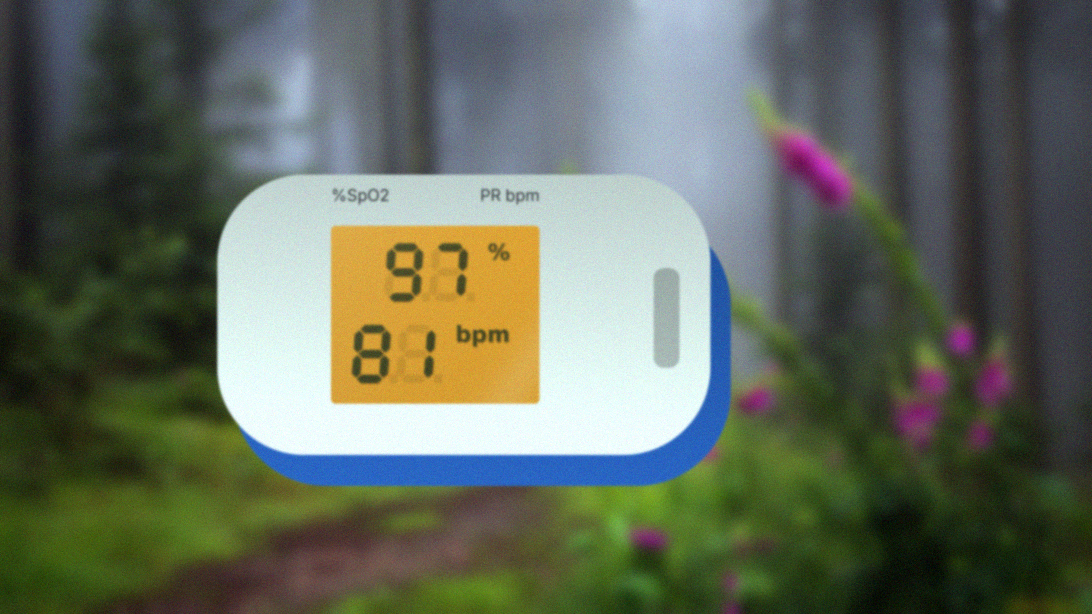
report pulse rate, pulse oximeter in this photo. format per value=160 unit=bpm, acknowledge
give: value=81 unit=bpm
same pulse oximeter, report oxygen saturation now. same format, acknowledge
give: value=97 unit=%
